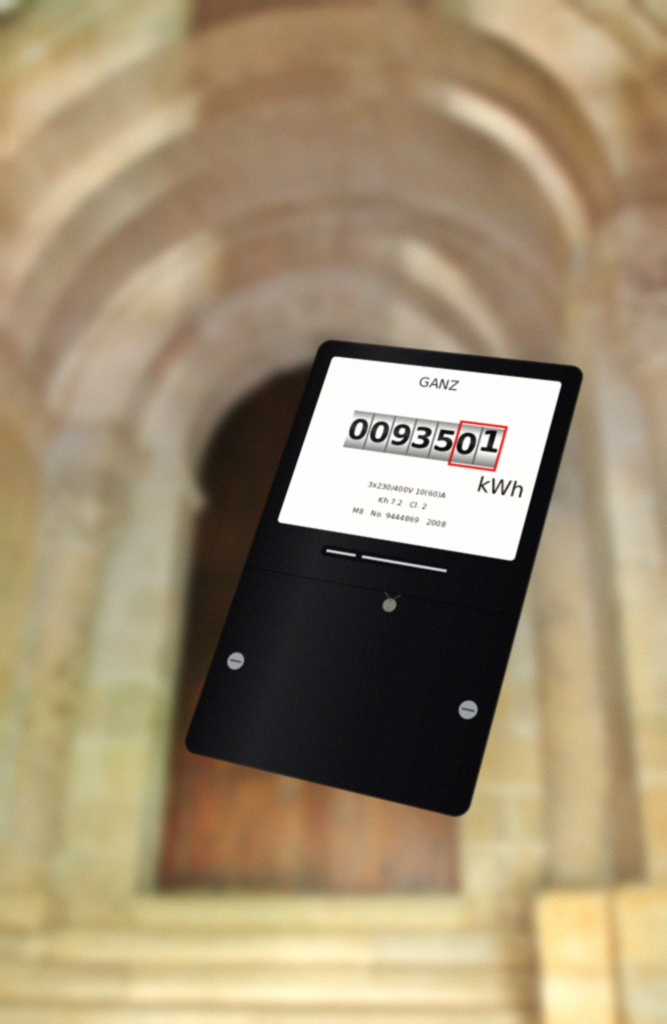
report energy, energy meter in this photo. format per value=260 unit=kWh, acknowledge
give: value=935.01 unit=kWh
